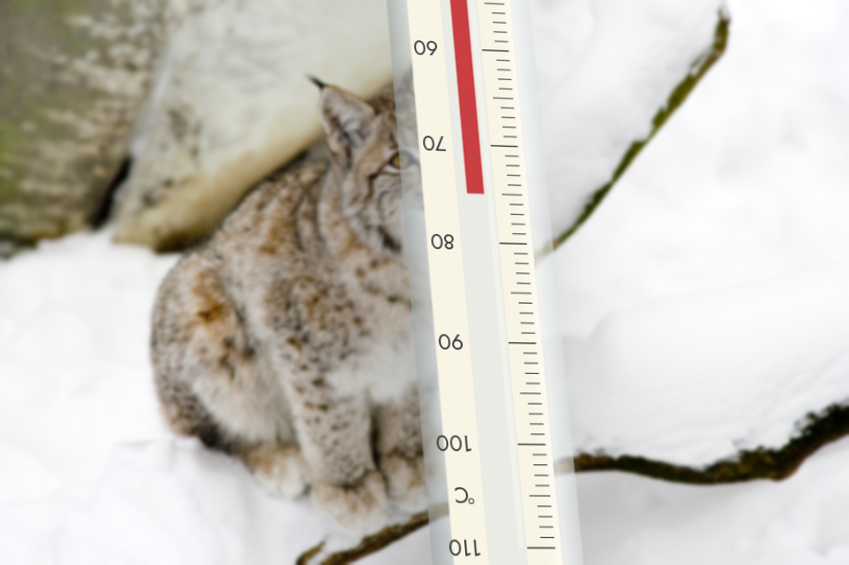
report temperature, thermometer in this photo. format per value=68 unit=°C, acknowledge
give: value=75 unit=°C
